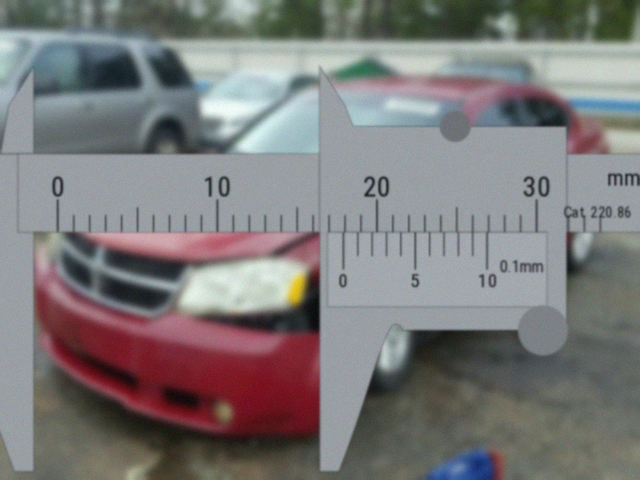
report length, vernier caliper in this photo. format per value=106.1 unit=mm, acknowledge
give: value=17.9 unit=mm
